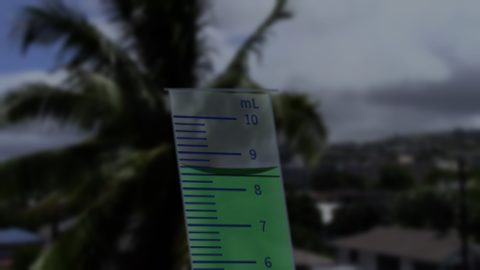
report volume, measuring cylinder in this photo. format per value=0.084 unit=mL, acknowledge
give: value=8.4 unit=mL
